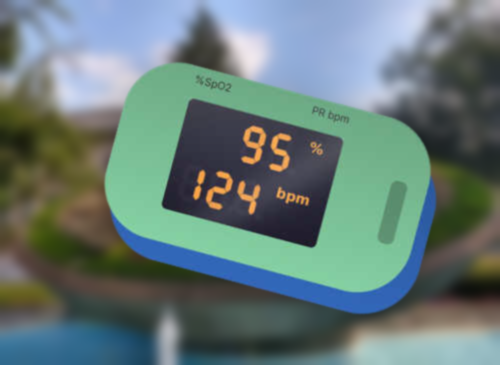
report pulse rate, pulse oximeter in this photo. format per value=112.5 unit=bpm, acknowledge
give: value=124 unit=bpm
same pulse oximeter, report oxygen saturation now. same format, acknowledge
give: value=95 unit=%
